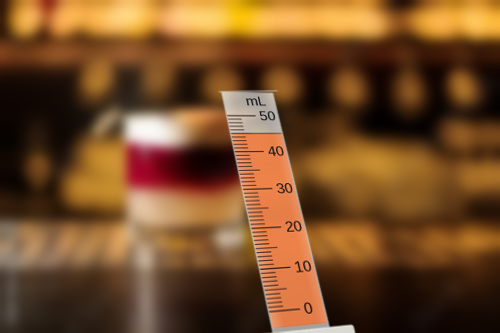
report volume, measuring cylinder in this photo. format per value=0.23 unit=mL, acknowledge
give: value=45 unit=mL
